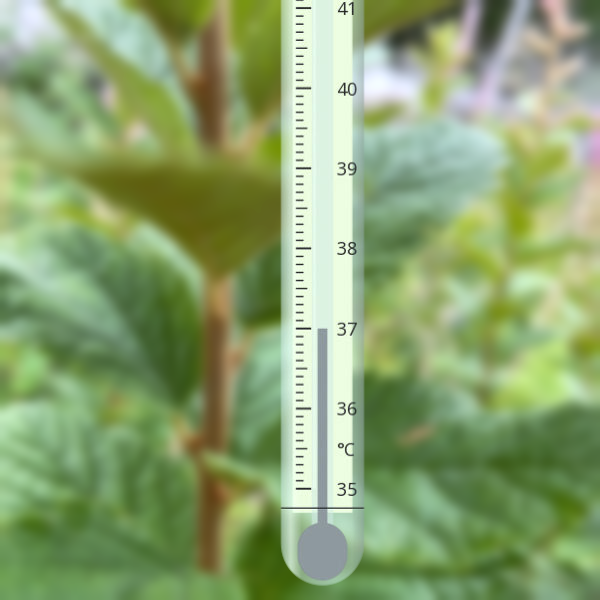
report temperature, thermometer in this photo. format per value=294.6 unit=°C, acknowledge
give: value=37 unit=°C
